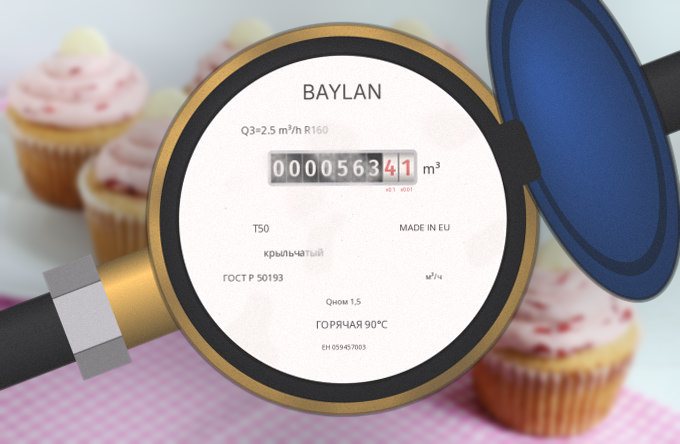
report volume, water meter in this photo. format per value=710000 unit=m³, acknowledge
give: value=563.41 unit=m³
